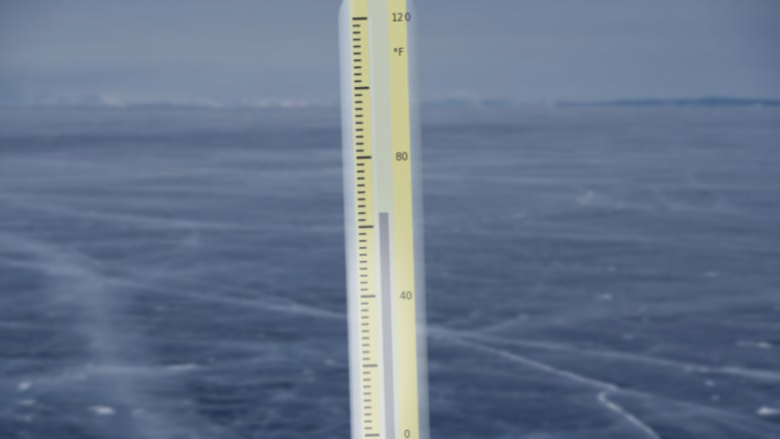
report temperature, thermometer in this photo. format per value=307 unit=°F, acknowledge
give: value=64 unit=°F
